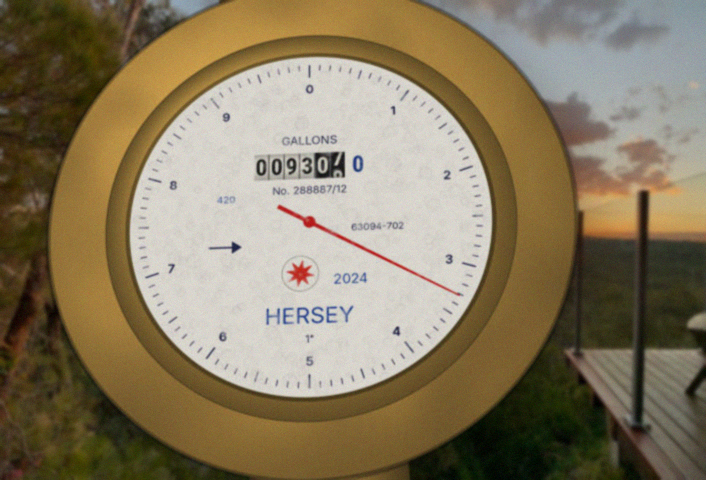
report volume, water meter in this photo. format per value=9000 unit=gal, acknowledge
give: value=93073.3 unit=gal
